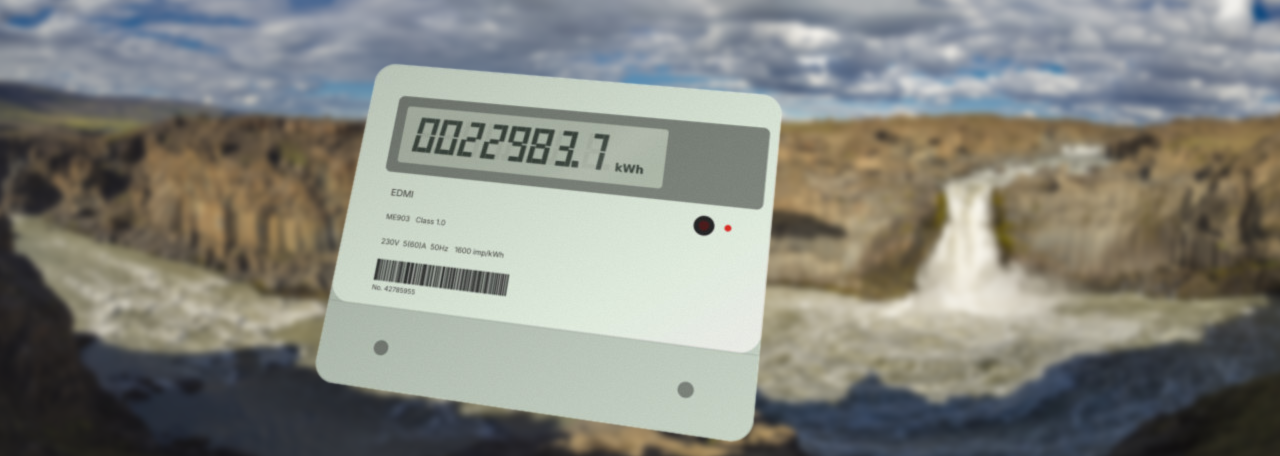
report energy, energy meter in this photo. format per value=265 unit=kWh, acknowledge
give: value=22983.7 unit=kWh
